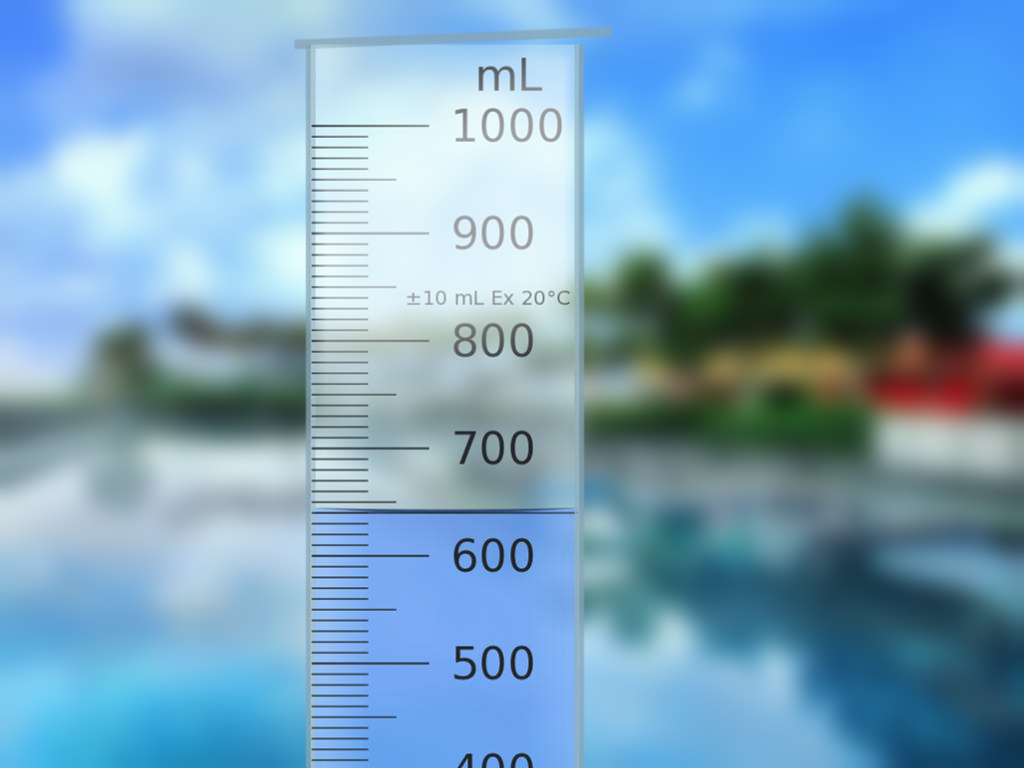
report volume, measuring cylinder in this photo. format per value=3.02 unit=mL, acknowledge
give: value=640 unit=mL
